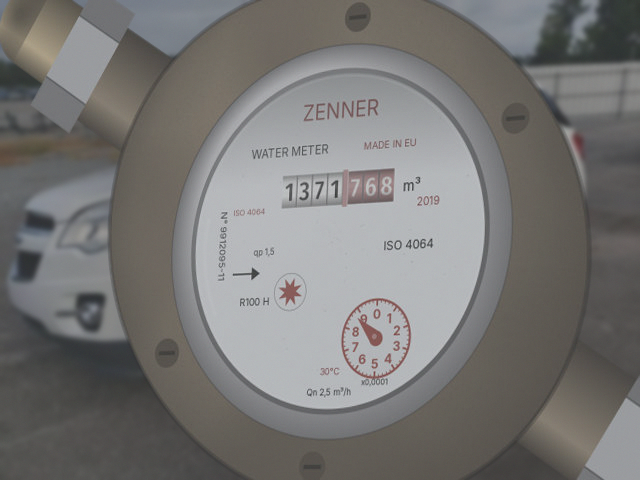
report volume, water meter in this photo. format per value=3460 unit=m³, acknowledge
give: value=1371.7688 unit=m³
